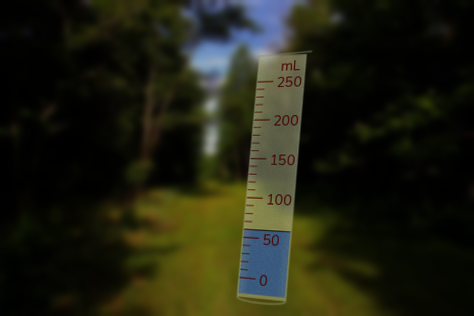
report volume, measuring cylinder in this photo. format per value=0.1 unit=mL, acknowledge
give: value=60 unit=mL
